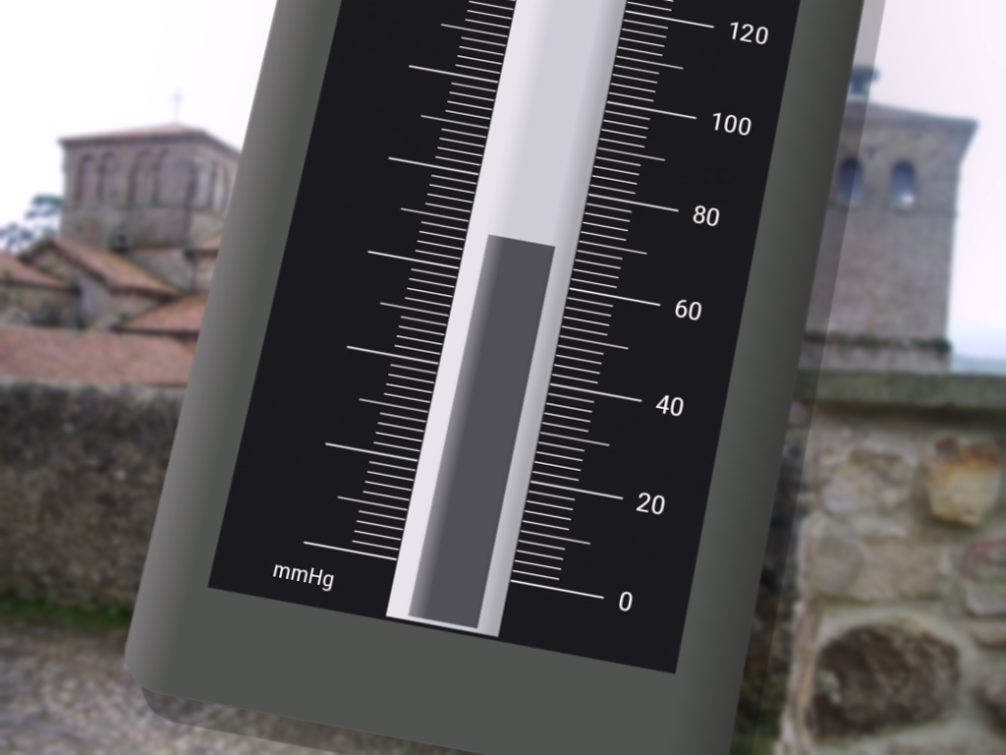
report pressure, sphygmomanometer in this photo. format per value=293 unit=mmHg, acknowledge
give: value=68 unit=mmHg
